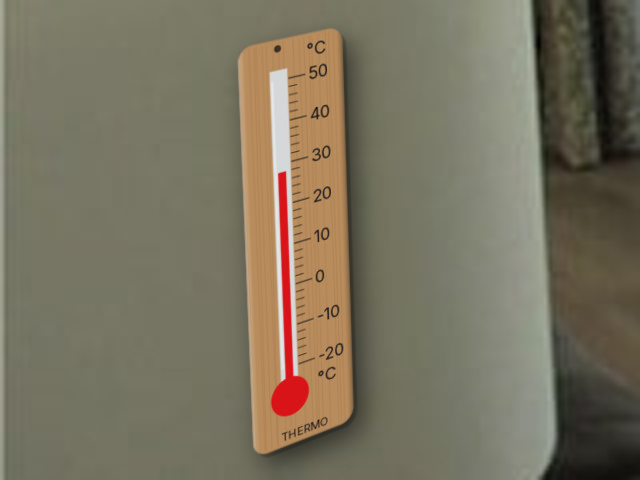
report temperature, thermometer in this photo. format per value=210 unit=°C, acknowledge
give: value=28 unit=°C
